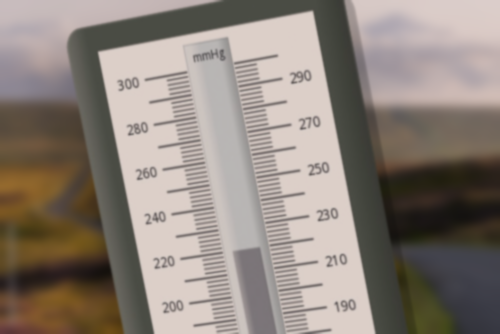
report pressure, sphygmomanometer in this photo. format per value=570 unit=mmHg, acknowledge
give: value=220 unit=mmHg
